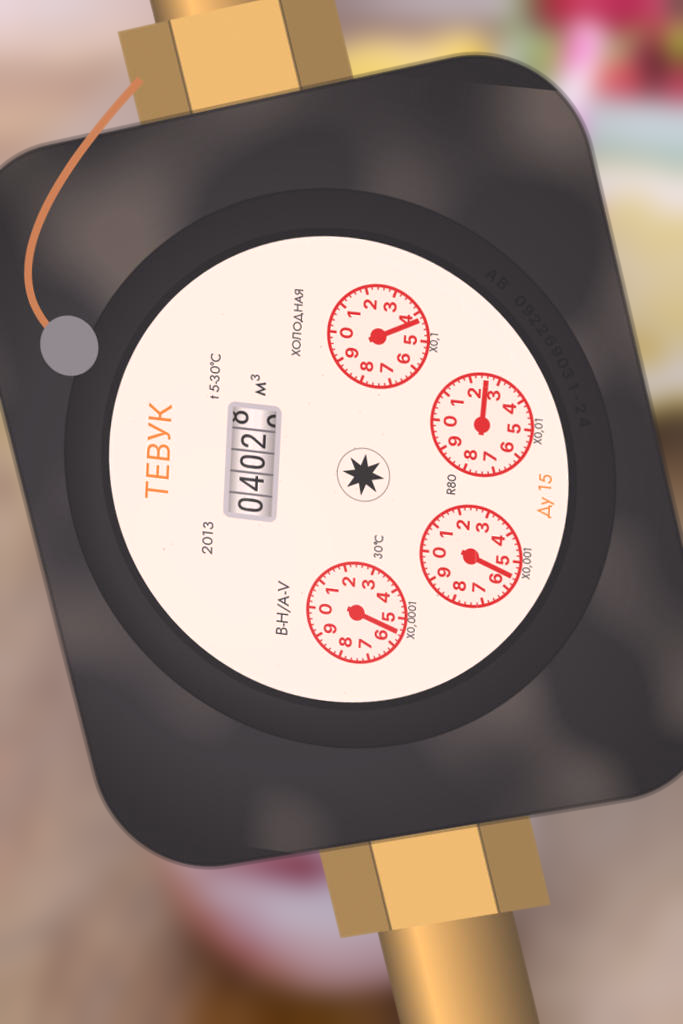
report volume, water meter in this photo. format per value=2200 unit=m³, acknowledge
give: value=4028.4255 unit=m³
